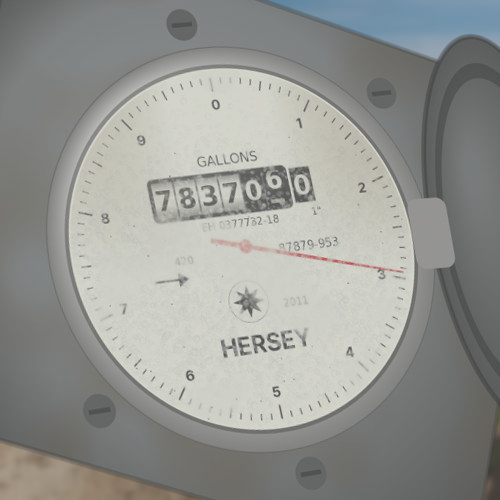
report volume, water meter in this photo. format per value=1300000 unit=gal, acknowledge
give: value=7837062.9 unit=gal
